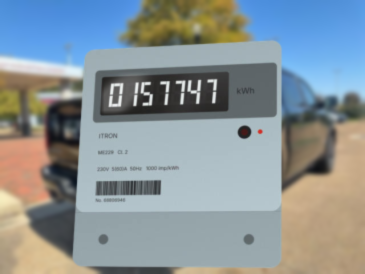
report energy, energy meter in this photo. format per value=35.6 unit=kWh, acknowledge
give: value=157747 unit=kWh
